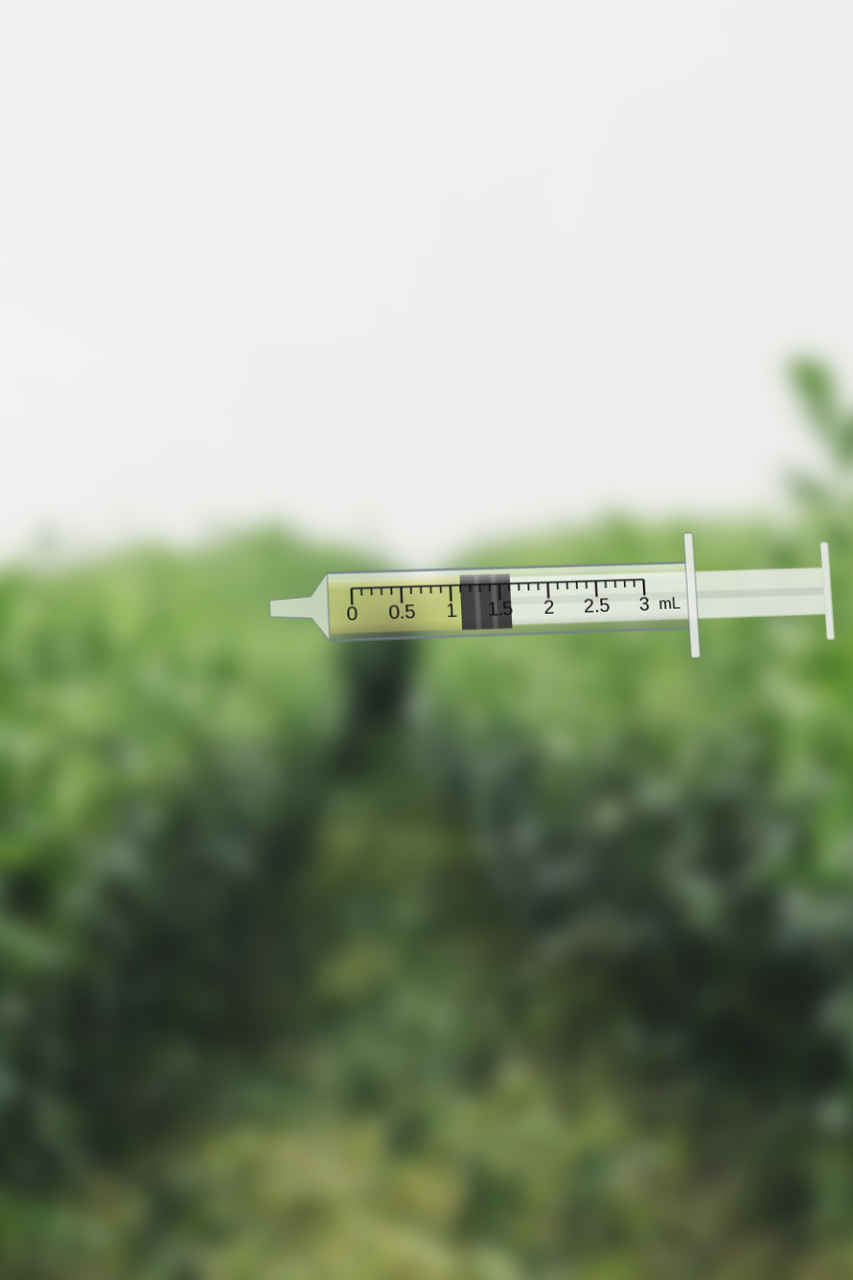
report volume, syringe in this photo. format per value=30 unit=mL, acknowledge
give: value=1.1 unit=mL
